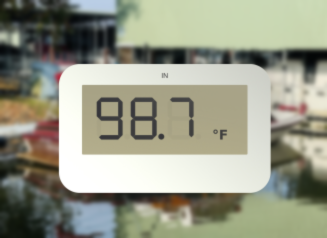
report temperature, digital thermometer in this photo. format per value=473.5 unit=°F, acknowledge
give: value=98.7 unit=°F
